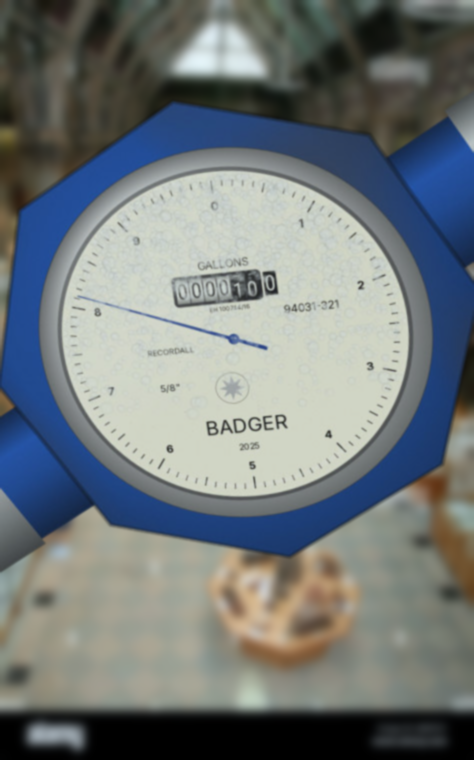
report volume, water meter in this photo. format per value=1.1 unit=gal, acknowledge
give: value=98.1 unit=gal
